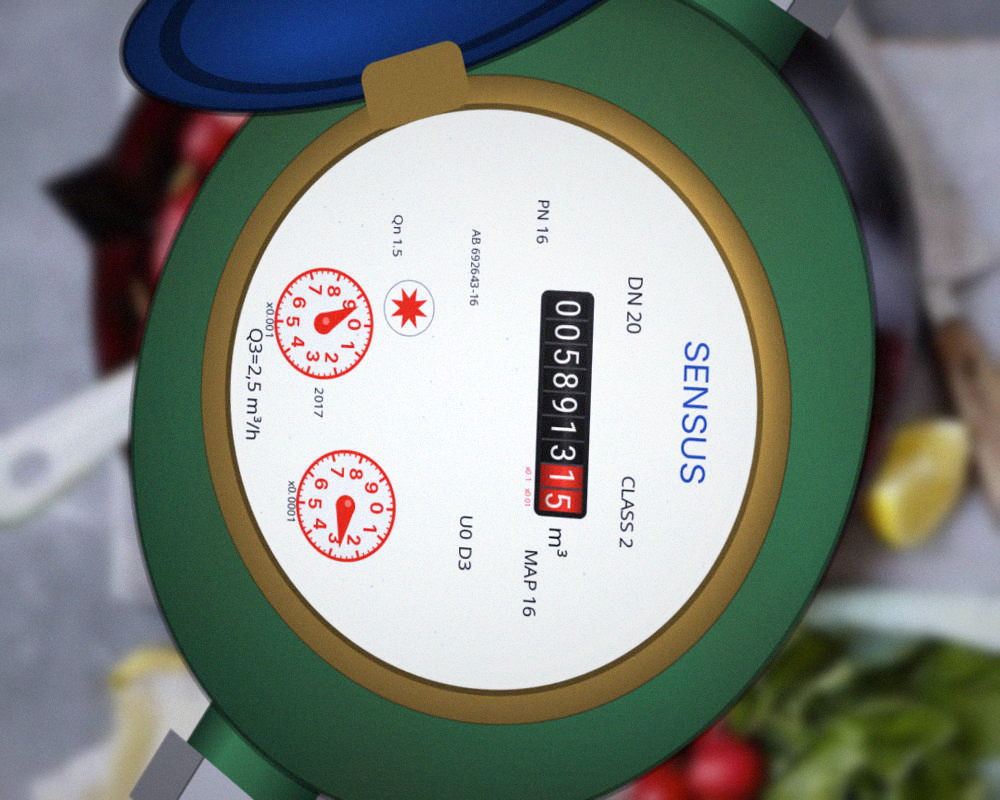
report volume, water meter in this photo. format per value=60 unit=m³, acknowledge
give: value=58913.1492 unit=m³
